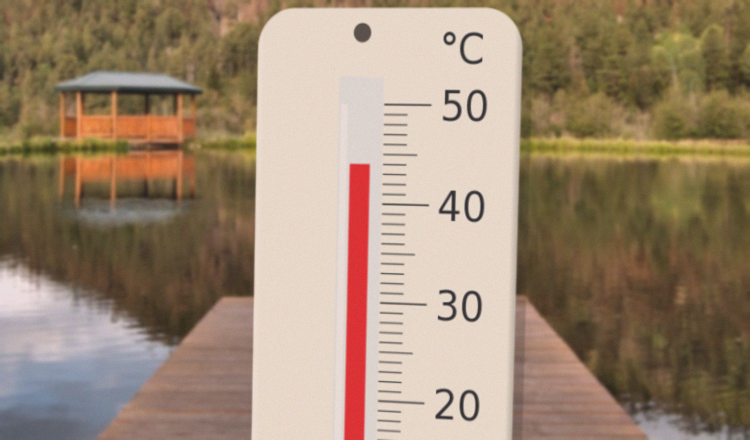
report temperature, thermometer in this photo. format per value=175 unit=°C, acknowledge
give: value=44 unit=°C
